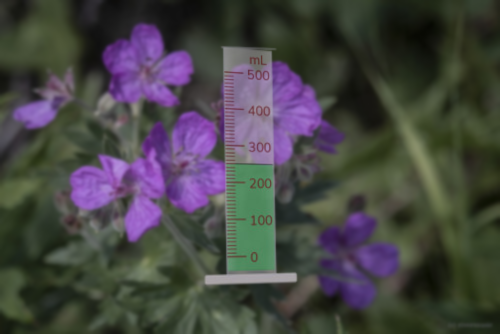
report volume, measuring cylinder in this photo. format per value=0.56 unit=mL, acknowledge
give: value=250 unit=mL
